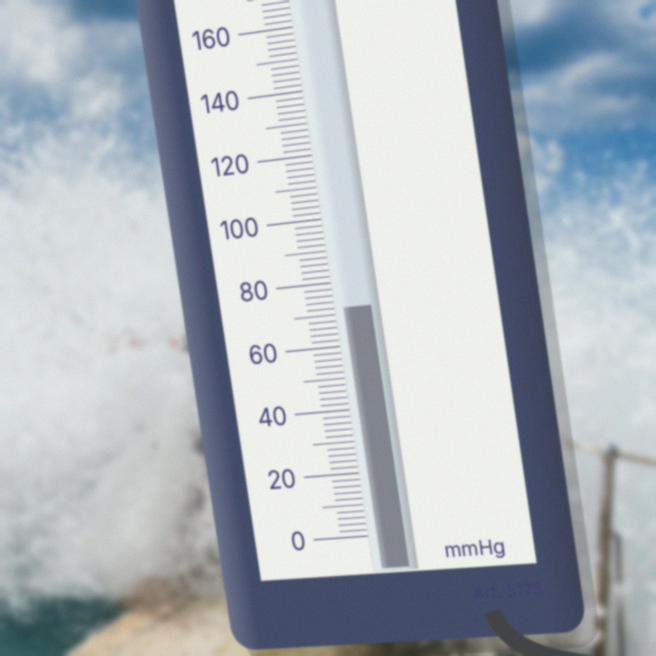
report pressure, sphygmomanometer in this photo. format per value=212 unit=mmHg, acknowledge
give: value=72 unit=mmHg
